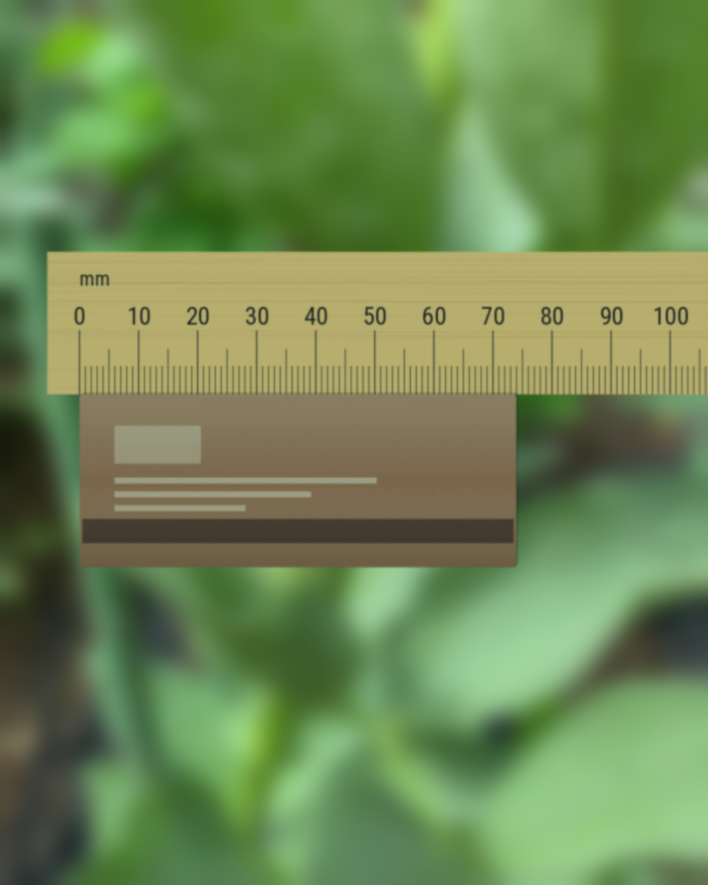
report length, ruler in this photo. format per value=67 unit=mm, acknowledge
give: value=74 unit=mm
